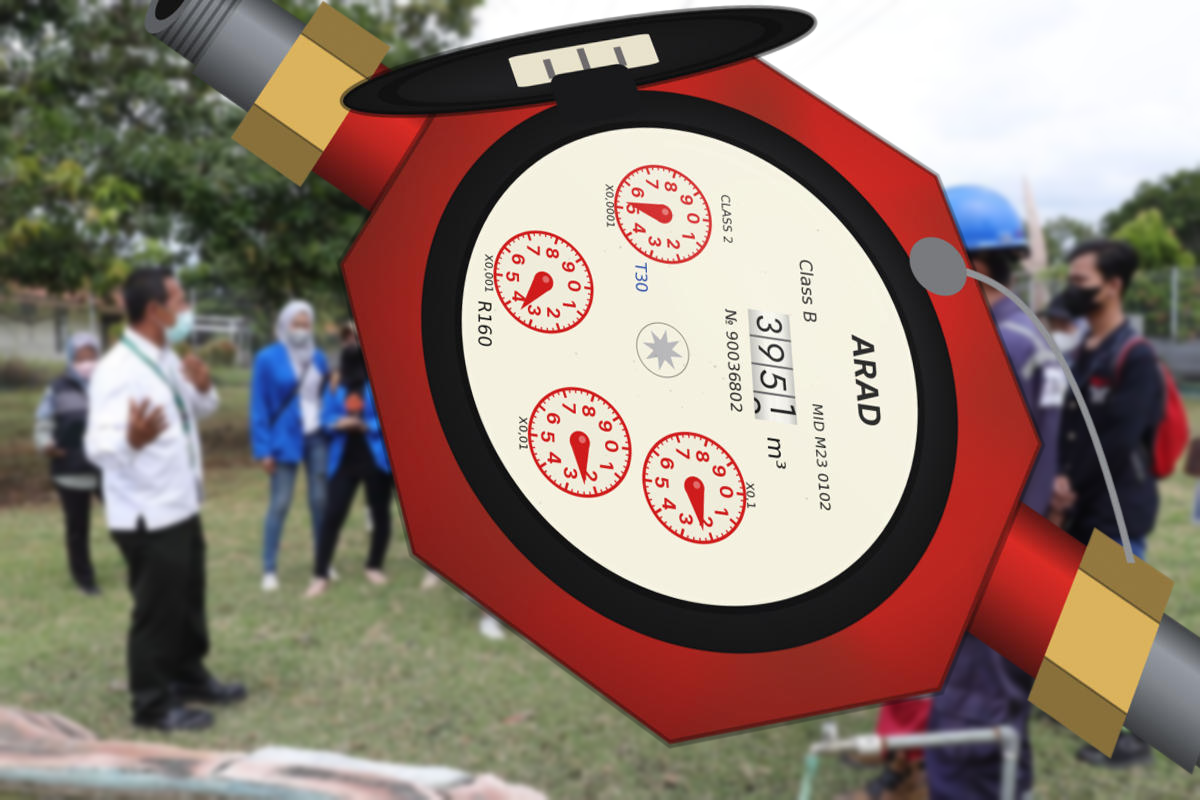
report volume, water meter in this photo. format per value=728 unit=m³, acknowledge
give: value=3951.2235 unit=m³
